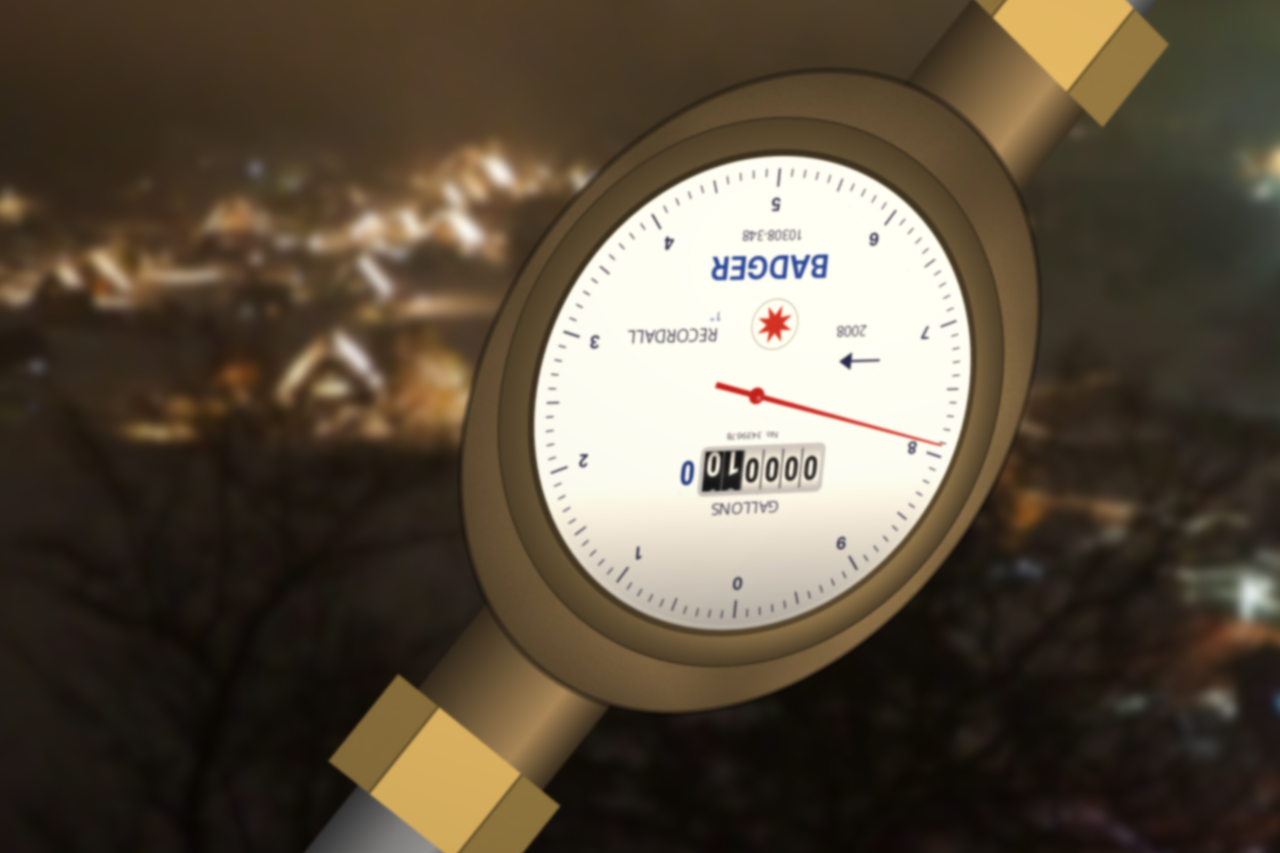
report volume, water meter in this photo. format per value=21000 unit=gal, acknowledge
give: value=97.9 unit=gal
